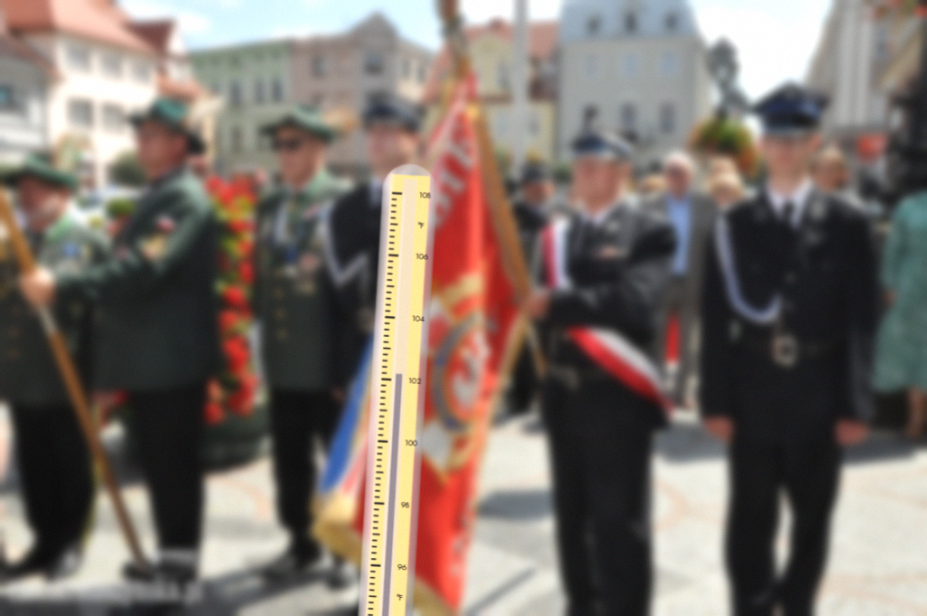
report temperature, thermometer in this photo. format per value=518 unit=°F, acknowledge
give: value=102.2 unit=°F
